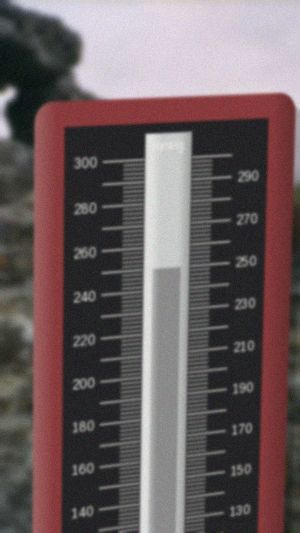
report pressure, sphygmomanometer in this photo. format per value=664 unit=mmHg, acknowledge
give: value=250 unit=mmHg
